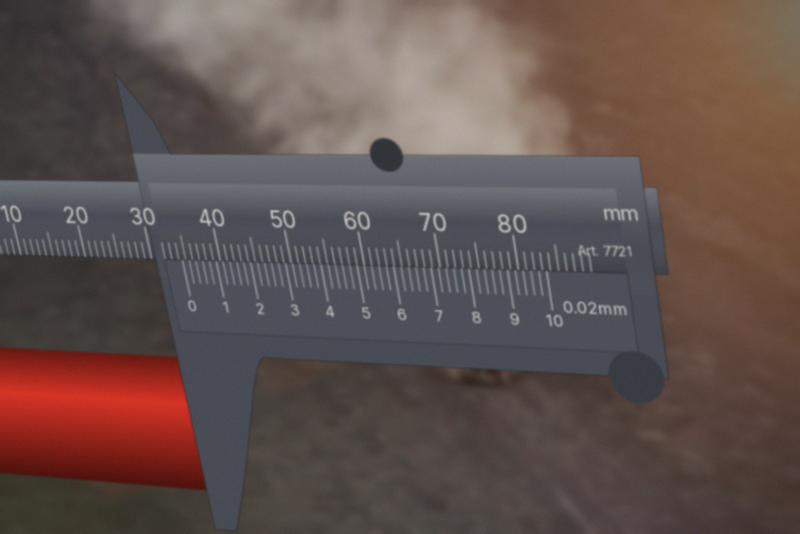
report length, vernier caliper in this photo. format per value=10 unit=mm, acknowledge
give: value=34.5 unit=mm
